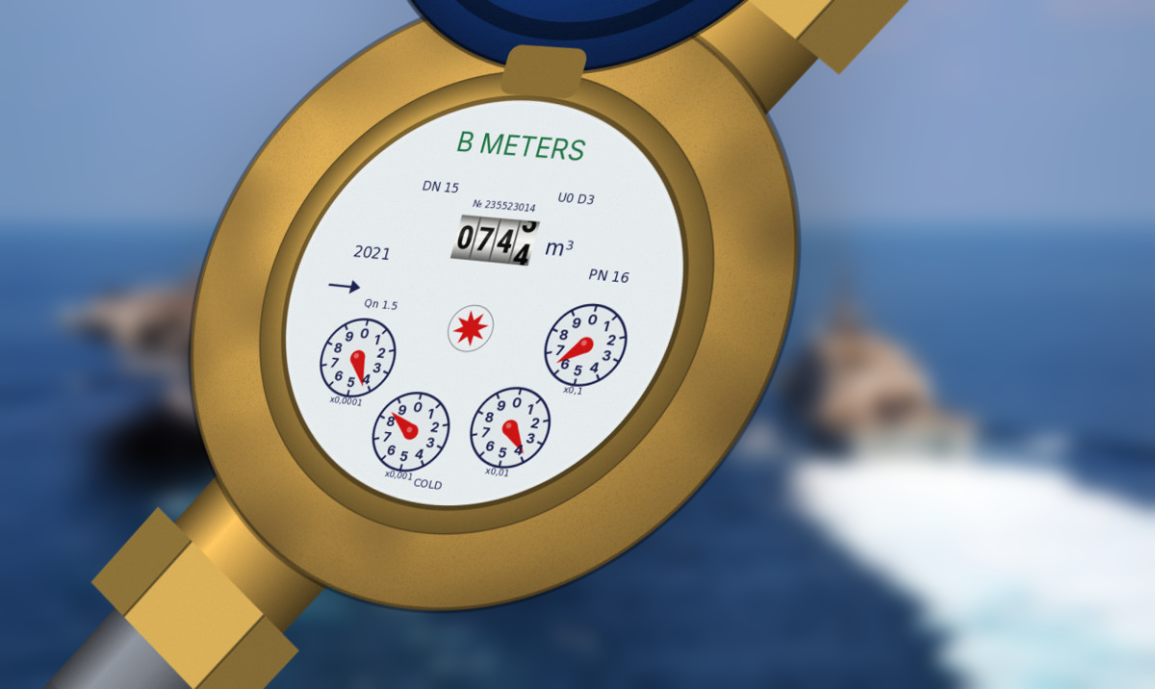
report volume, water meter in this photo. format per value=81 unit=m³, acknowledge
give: value=743.6384 unit=m³
